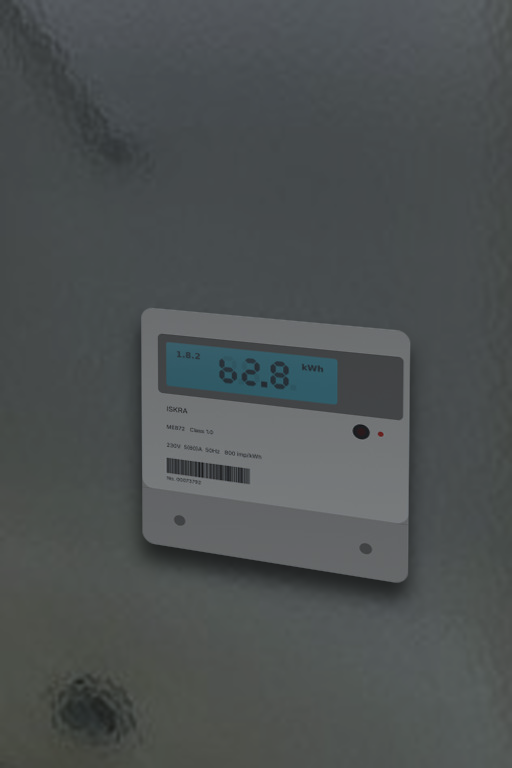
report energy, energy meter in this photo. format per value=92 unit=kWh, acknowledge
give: value=62.8 unit=kWh
